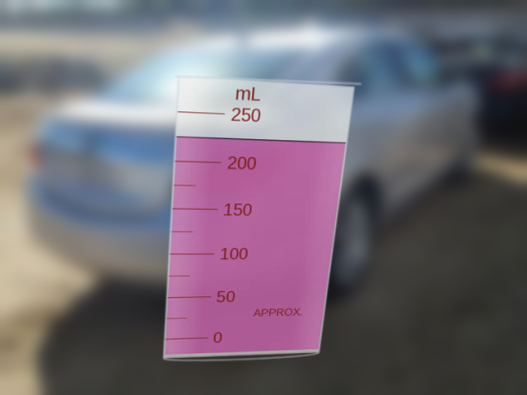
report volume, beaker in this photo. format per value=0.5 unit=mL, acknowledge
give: value=225 unit=mL
